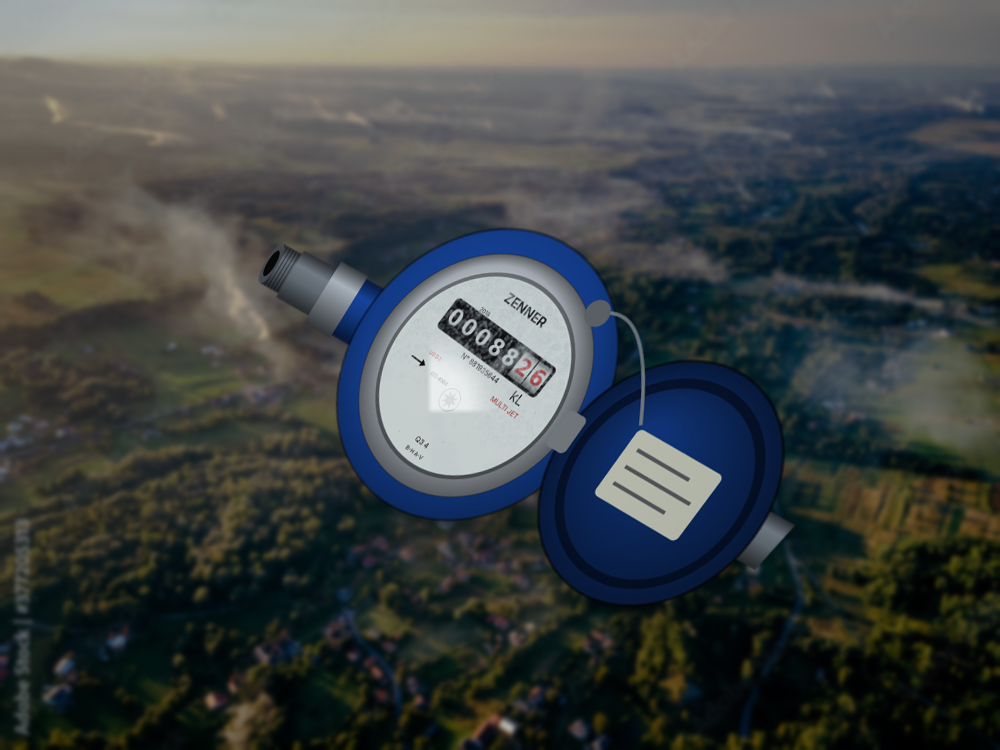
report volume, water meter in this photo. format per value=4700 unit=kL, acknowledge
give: value=88.26 unit=kL
